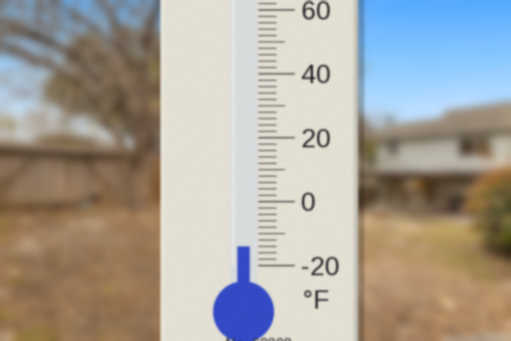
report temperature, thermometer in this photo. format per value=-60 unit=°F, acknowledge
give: value=-14 unit=°F
